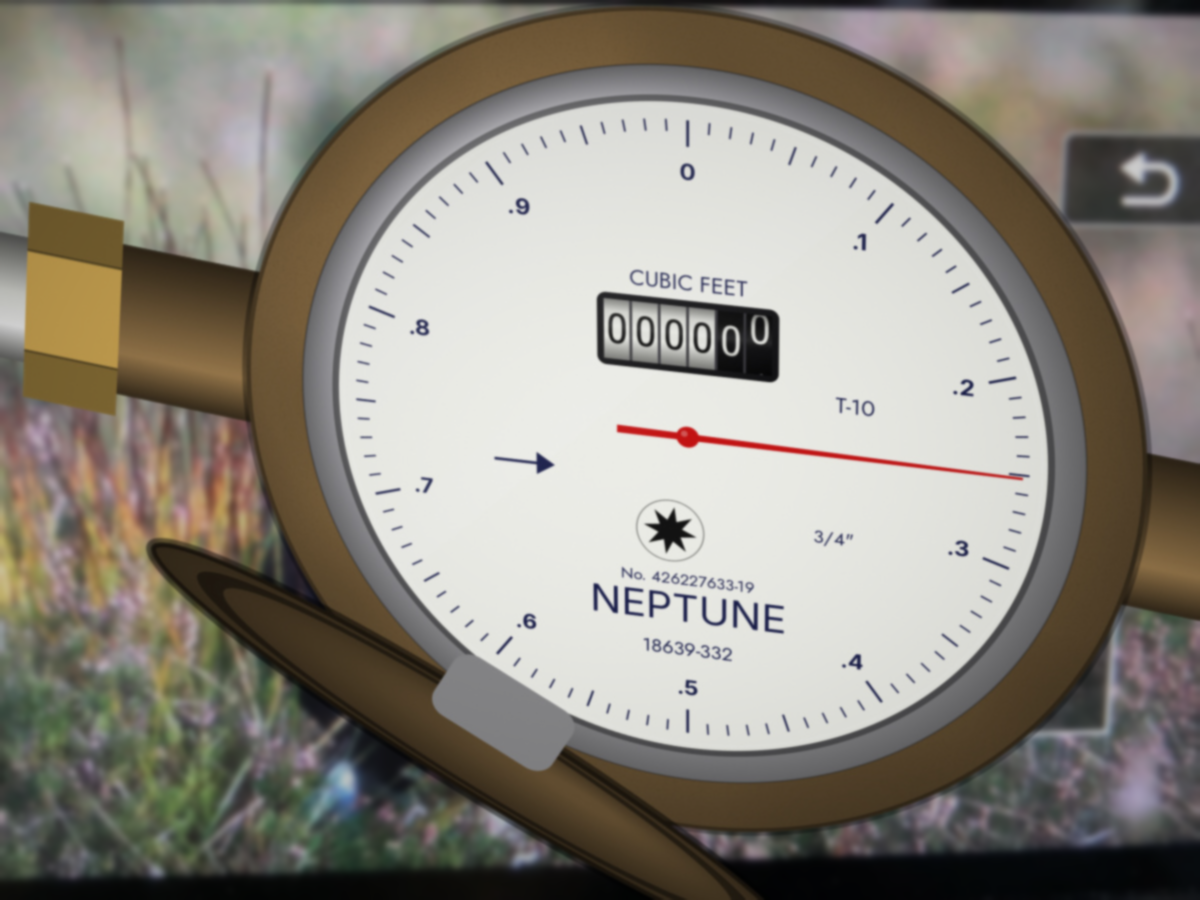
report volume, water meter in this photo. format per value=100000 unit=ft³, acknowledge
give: value=0.25 unit=ft³
